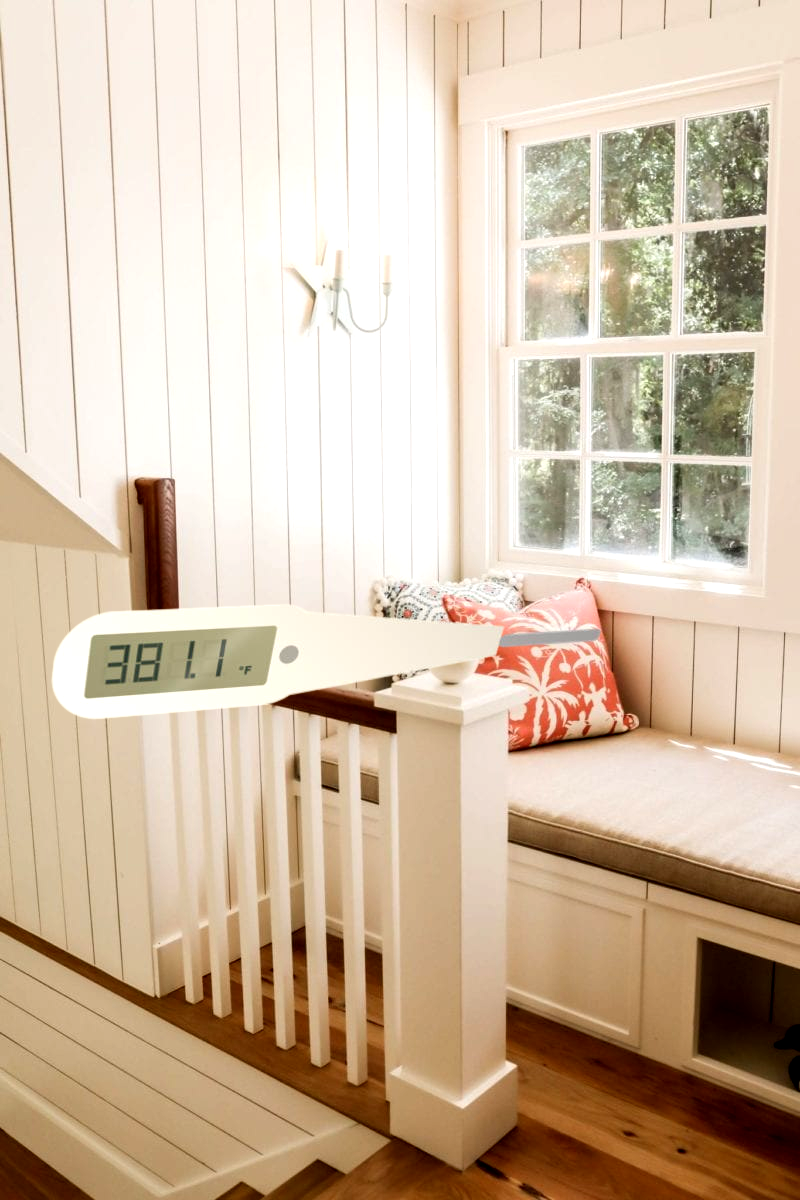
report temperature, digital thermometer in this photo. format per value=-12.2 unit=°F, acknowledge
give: value=381.1 unit=°F
